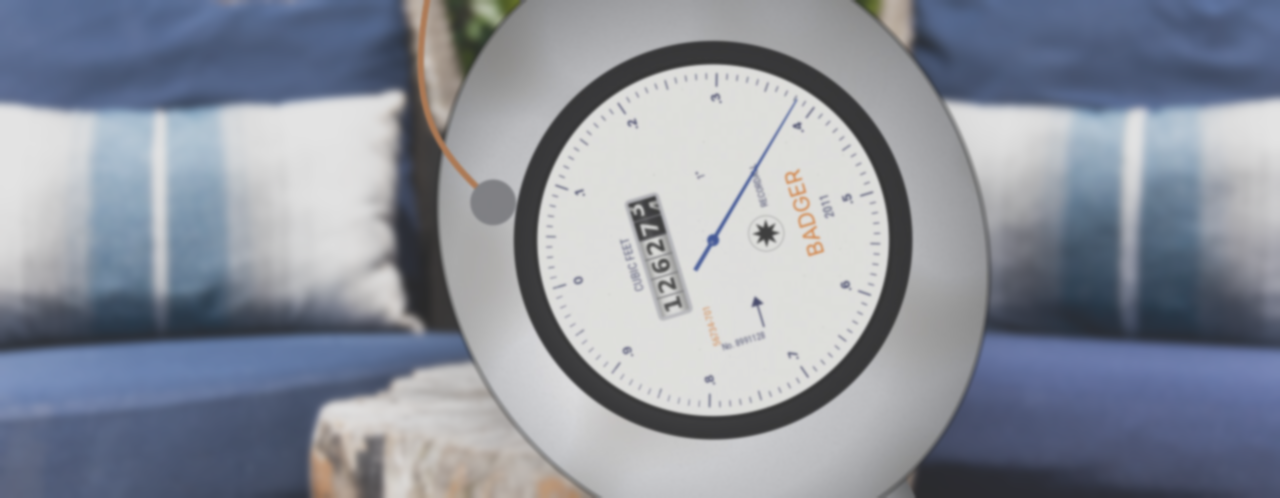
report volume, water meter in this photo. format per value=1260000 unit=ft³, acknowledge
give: value=126273.38 unit=ft³
